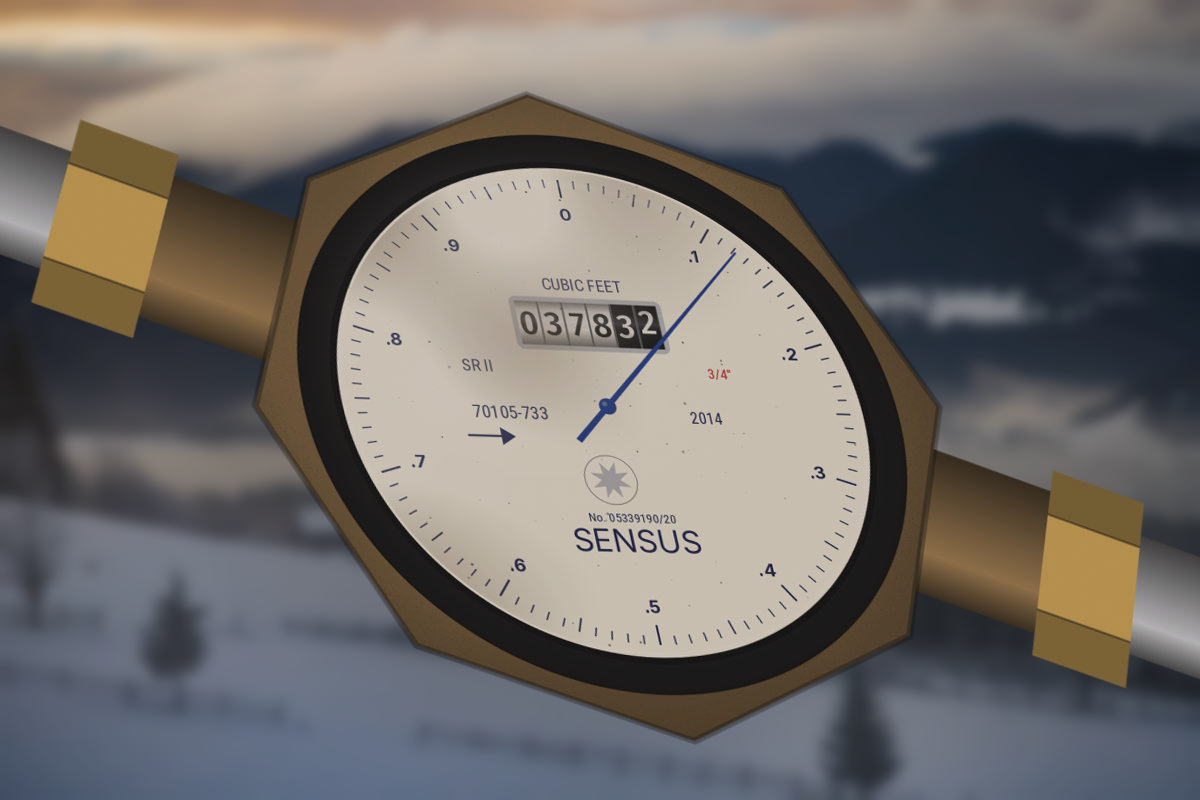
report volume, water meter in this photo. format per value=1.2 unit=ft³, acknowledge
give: value=37832.12 unit=ft³
